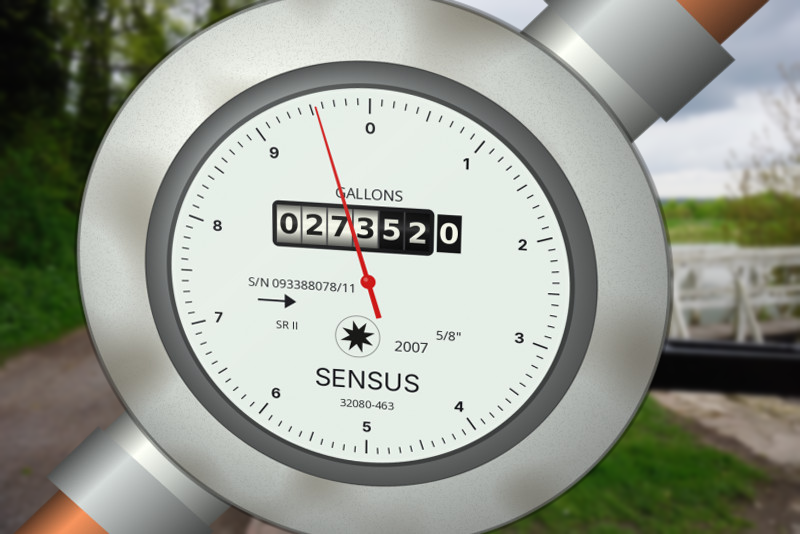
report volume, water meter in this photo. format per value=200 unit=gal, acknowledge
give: value=273519.5 unit=gal
